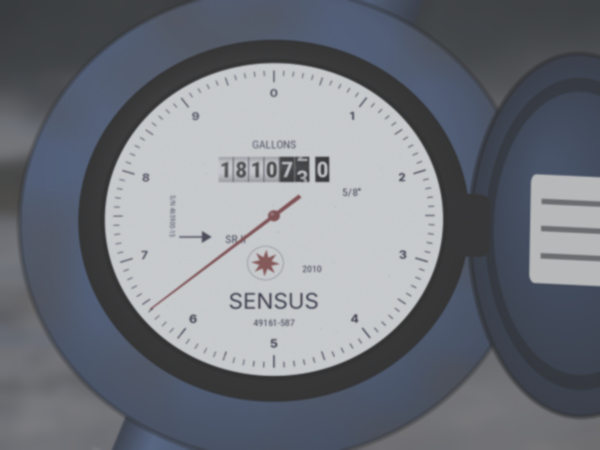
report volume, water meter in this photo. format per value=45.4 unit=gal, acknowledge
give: value=1810726.4 unit=gal
